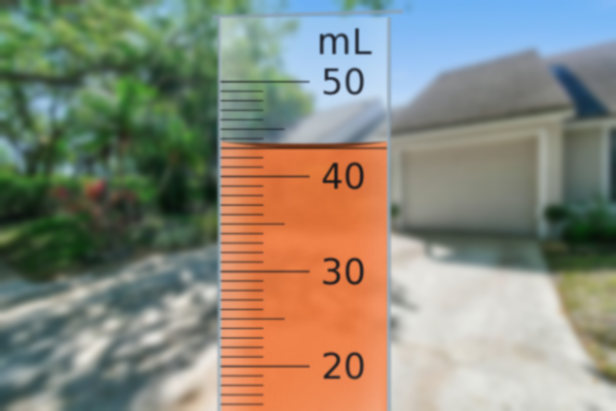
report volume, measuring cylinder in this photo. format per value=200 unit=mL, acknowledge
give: value=43 unit=mL
